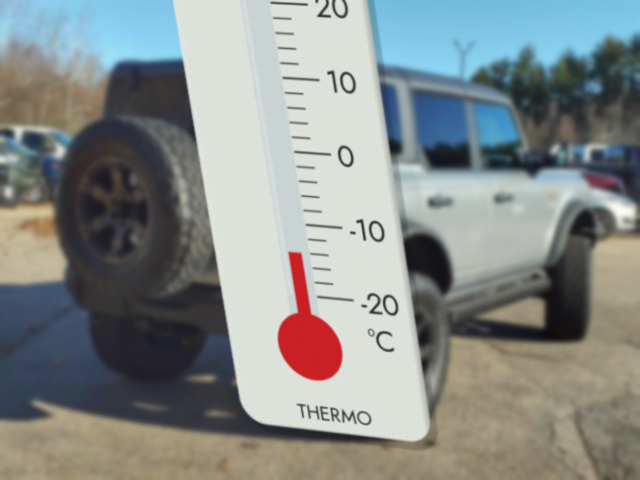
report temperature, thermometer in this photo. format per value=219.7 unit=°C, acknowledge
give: value=-14 unit=°C
